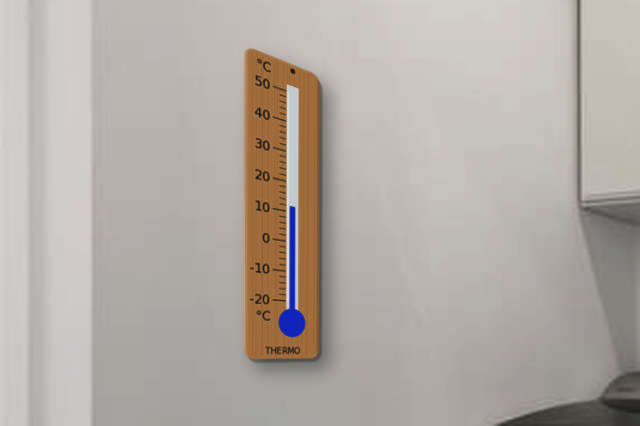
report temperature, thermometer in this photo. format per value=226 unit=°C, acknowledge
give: value=12 unit=°C
